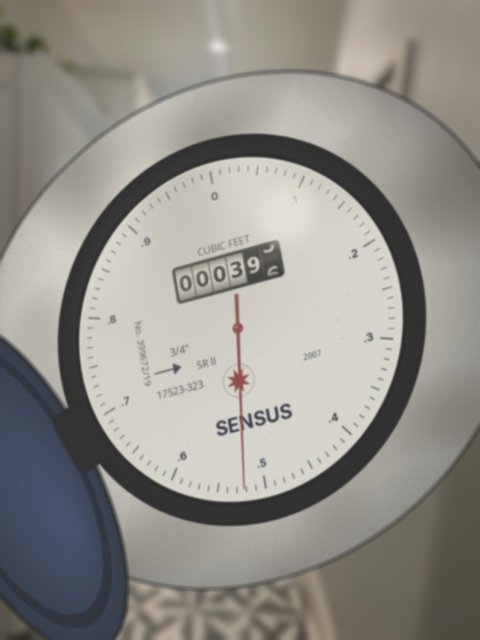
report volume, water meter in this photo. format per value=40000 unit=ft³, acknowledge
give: value=395.52 unit=ft³
